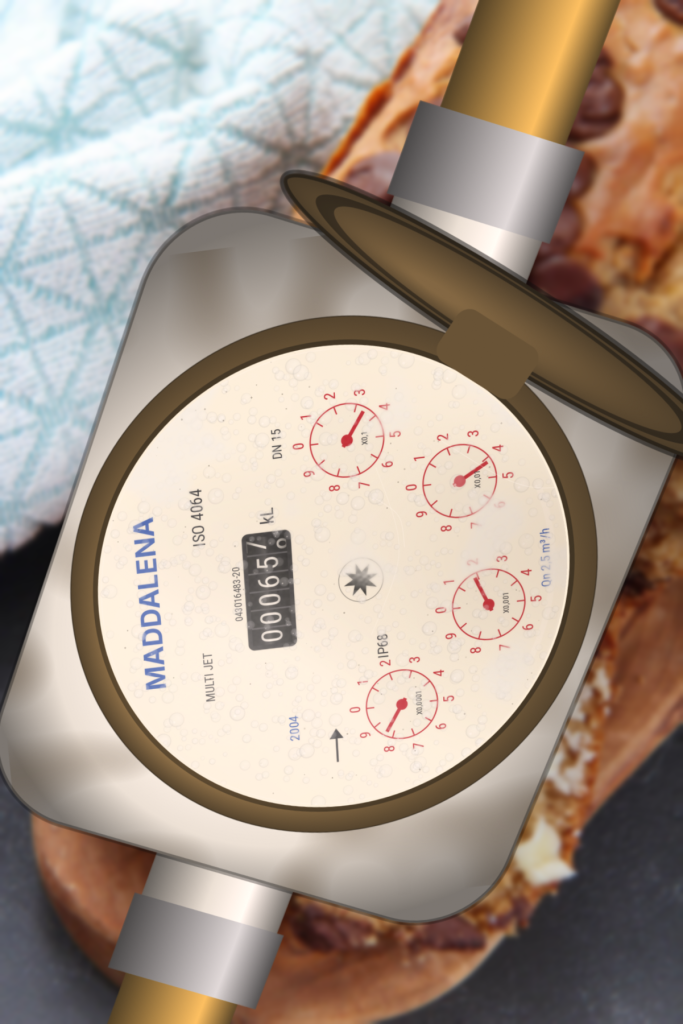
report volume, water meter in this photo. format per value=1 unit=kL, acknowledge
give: value=657.3418 unit=kL
